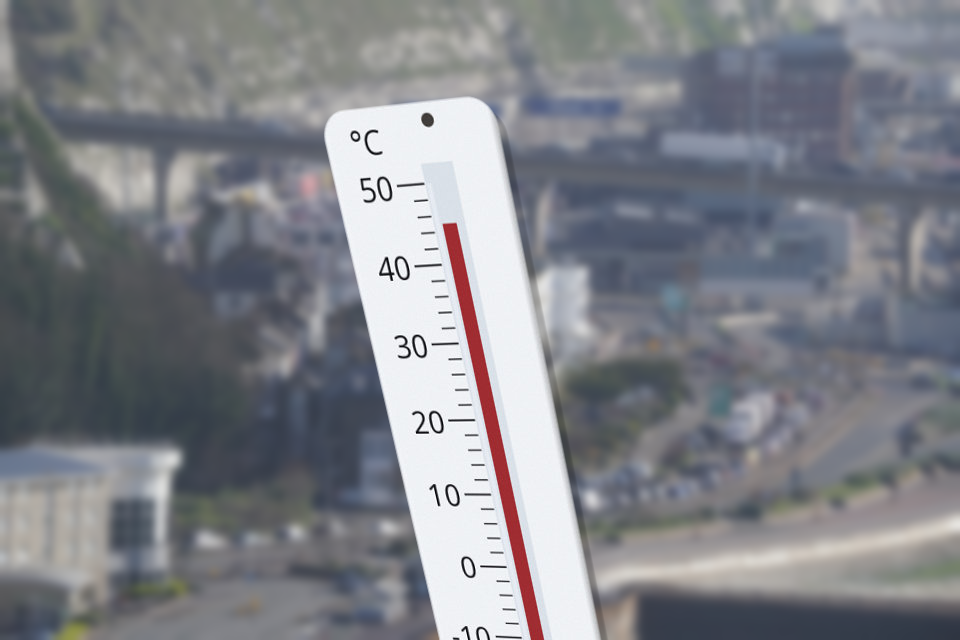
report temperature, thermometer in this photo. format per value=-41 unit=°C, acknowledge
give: value=45 unit=°C
